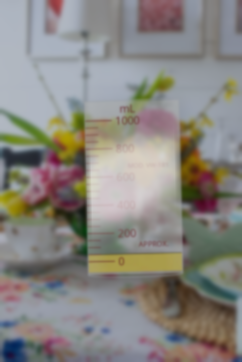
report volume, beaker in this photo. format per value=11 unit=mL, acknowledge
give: value=50 unit=mL
